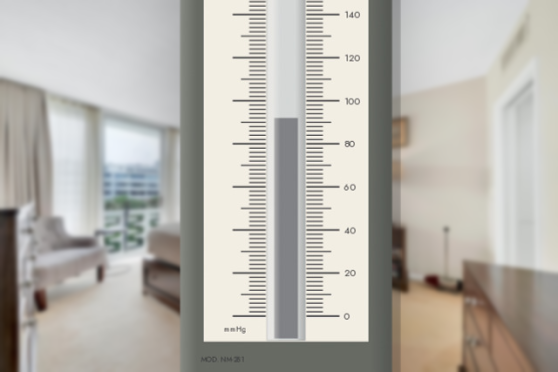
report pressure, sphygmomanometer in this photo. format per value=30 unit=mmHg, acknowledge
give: value=92 unit=mmHg
